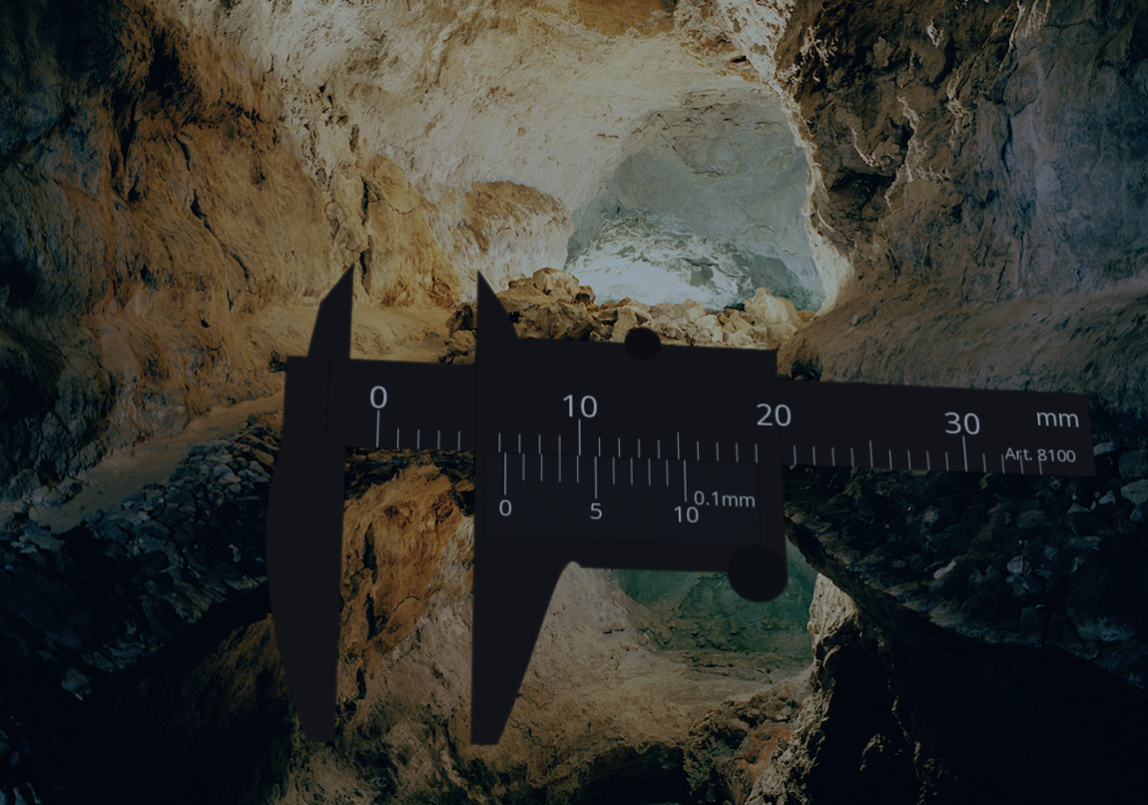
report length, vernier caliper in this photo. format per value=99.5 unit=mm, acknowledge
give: value=6.3 unit=mm
